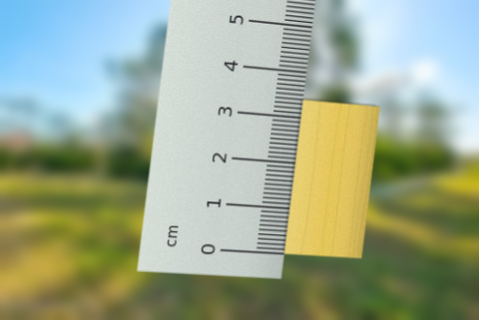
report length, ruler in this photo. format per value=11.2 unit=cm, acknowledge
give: value=3.4 unit=cm
